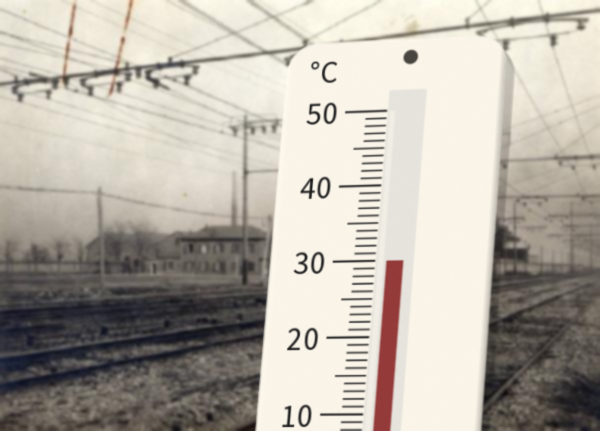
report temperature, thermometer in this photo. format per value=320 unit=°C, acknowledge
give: value=30 unit=°C
